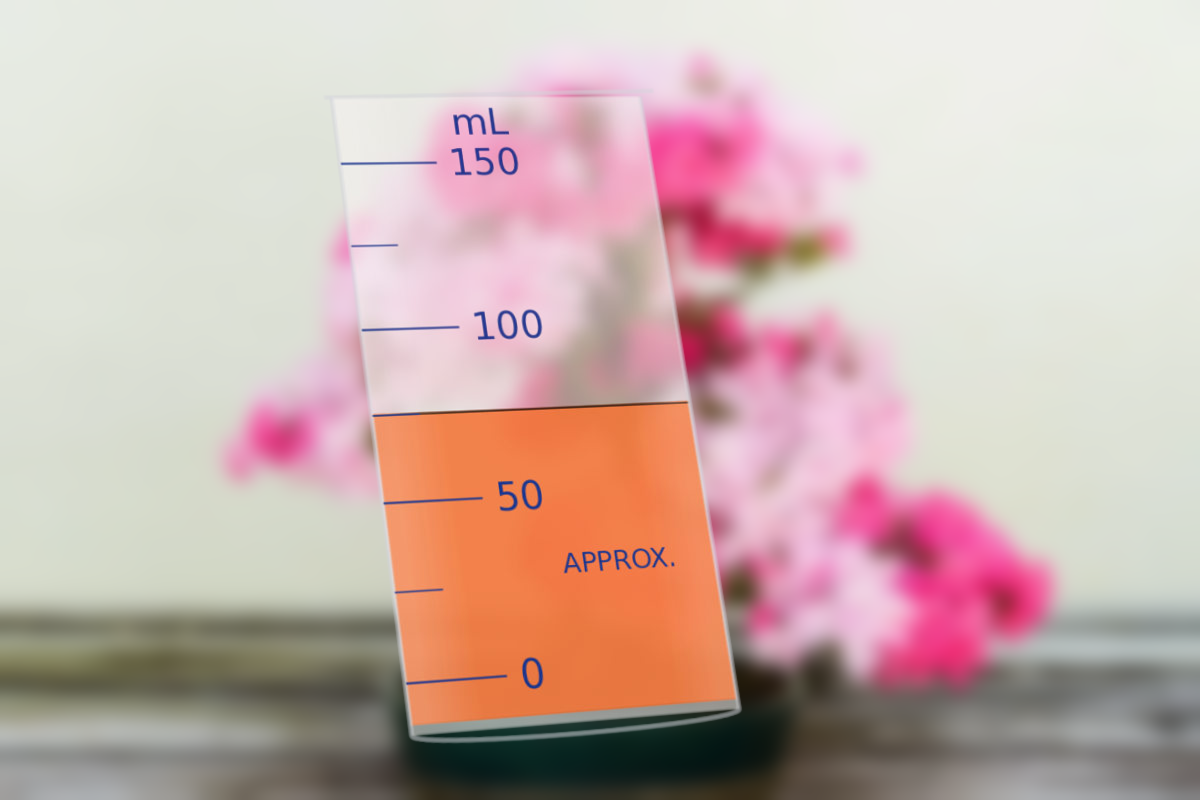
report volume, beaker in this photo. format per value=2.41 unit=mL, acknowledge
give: value=75 unit=mL
